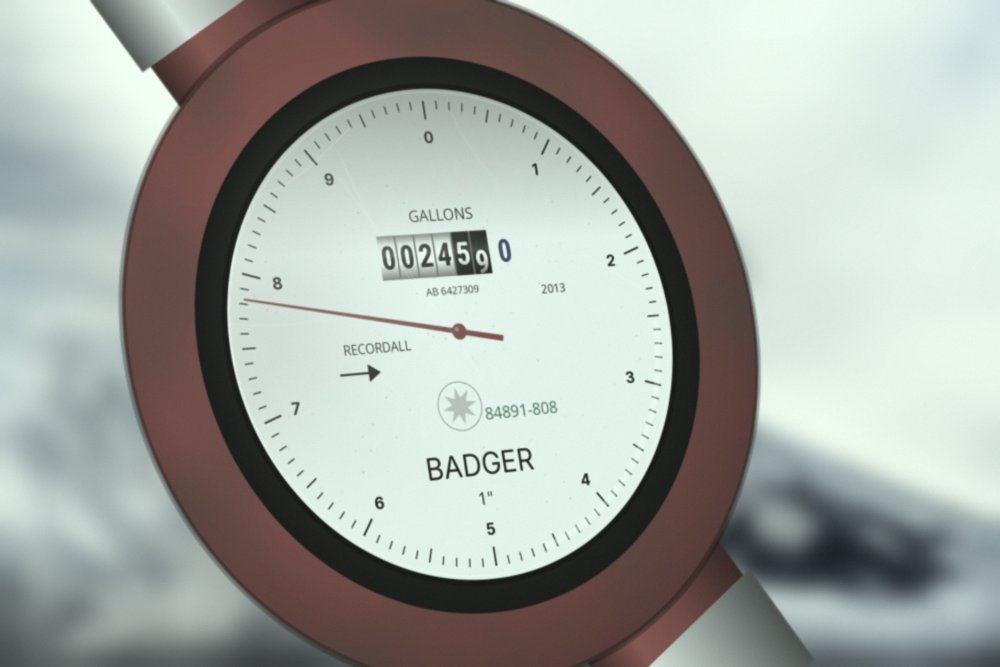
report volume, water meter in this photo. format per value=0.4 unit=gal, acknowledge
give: value=24587.8 unit=gal
